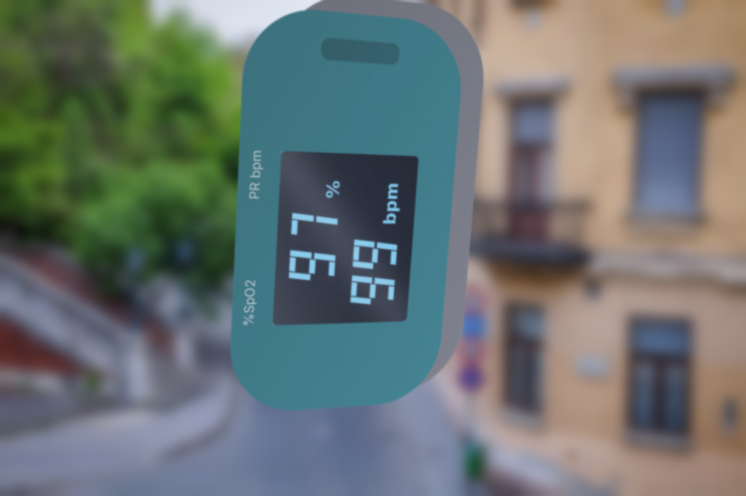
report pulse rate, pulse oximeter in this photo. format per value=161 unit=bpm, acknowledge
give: value=99 unit=bpm
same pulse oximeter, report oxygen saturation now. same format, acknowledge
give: value=97 unit=%
